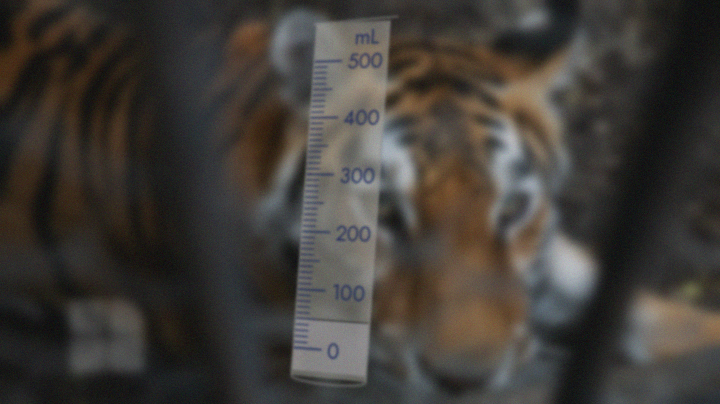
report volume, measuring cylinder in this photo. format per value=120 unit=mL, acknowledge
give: value=50 unit=mL
